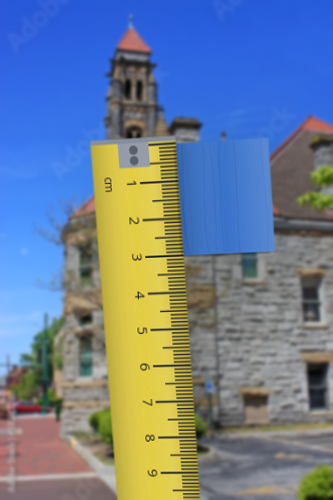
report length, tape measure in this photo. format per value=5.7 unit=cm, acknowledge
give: value=3 unit=cm
